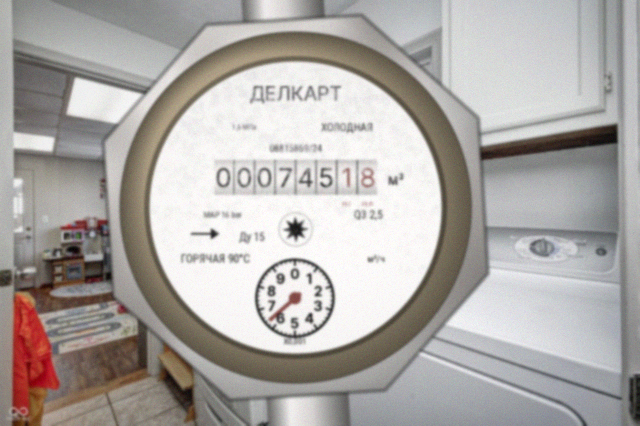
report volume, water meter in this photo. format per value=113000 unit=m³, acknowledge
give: value=745.186 unit=m³
